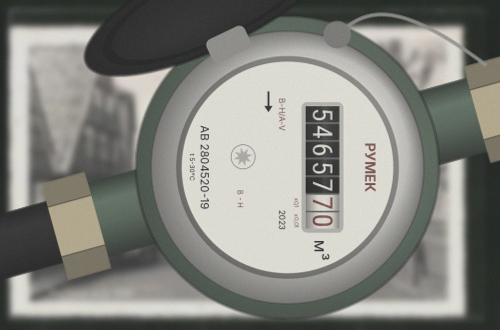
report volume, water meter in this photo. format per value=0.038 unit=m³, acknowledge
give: value=54657.70 unit=m³
